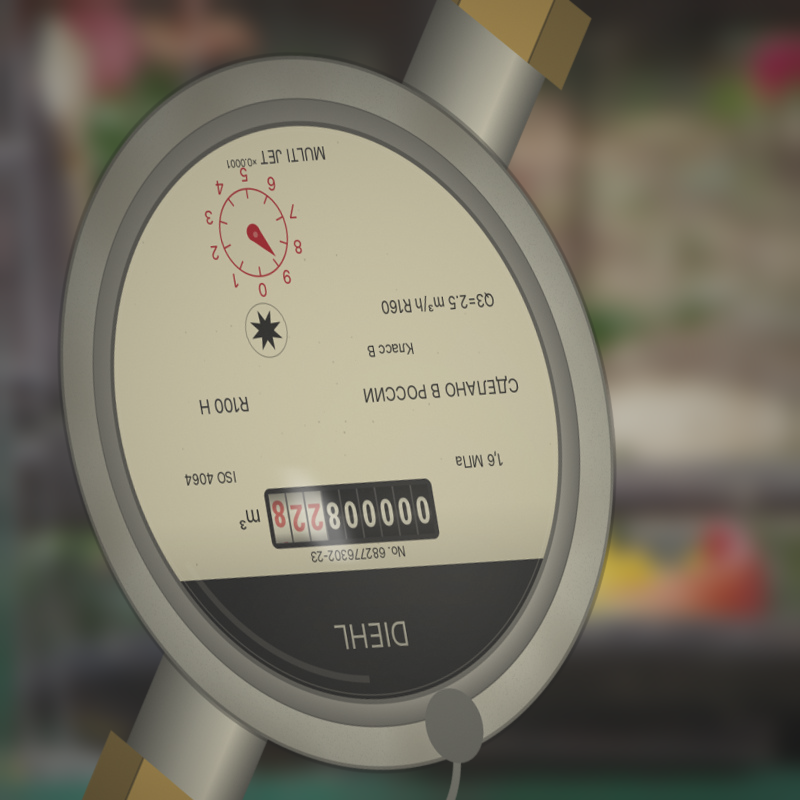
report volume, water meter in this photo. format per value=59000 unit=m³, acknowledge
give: value=8.2278 unit=m³
